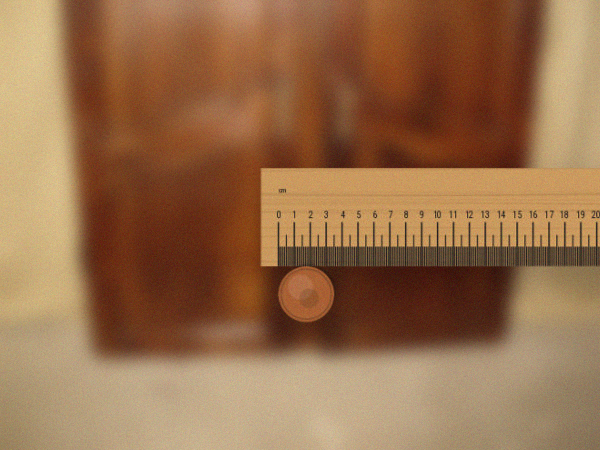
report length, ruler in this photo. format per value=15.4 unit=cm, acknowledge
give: value=3.5 unit=cm
